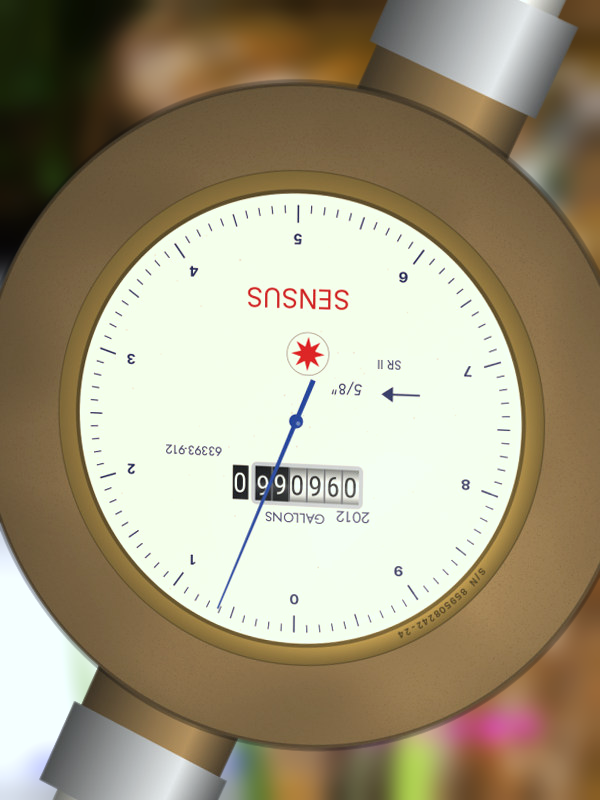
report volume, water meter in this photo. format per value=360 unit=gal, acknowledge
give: value=960660.6 unit=gal
